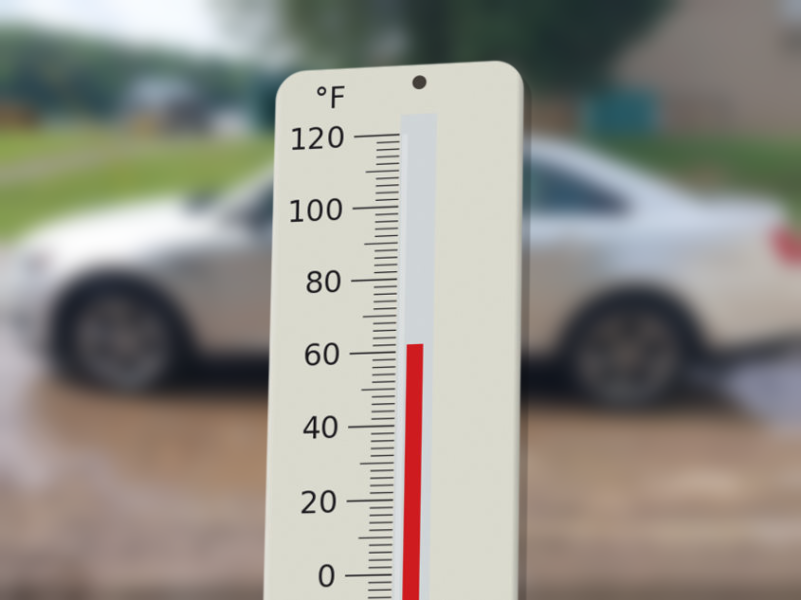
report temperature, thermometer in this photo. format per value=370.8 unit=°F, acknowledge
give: value=62 unit=°F
